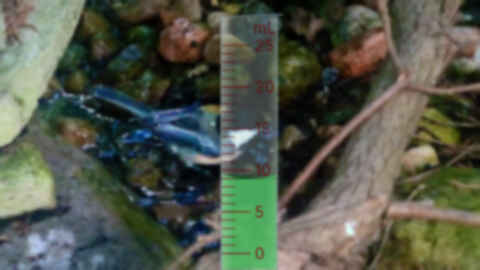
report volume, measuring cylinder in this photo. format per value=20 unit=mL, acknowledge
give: value=9 unit=mL
